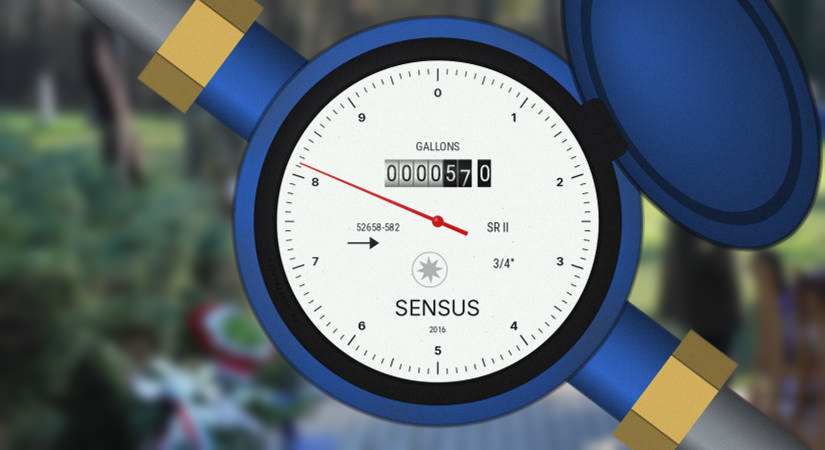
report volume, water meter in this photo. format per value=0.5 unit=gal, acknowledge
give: value=568.1 unit=gal
